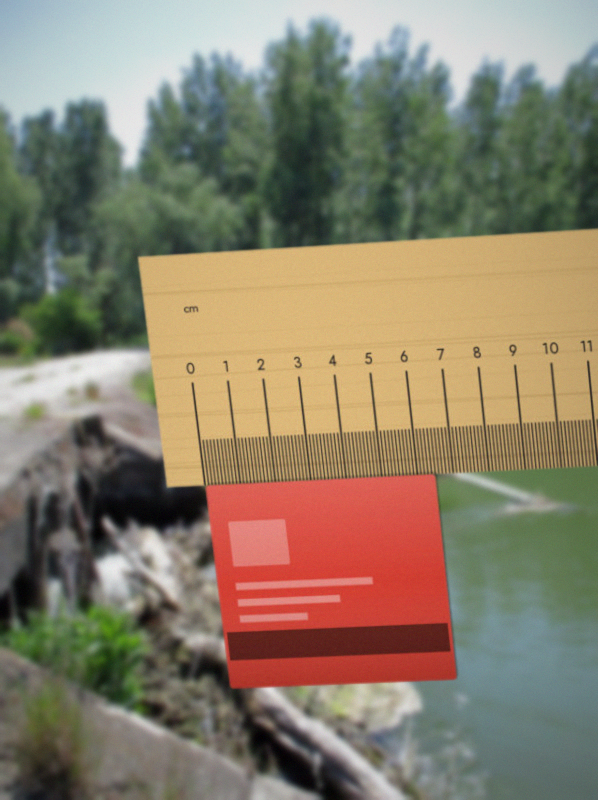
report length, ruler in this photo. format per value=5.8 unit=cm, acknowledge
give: value=6.5 unit=cm
